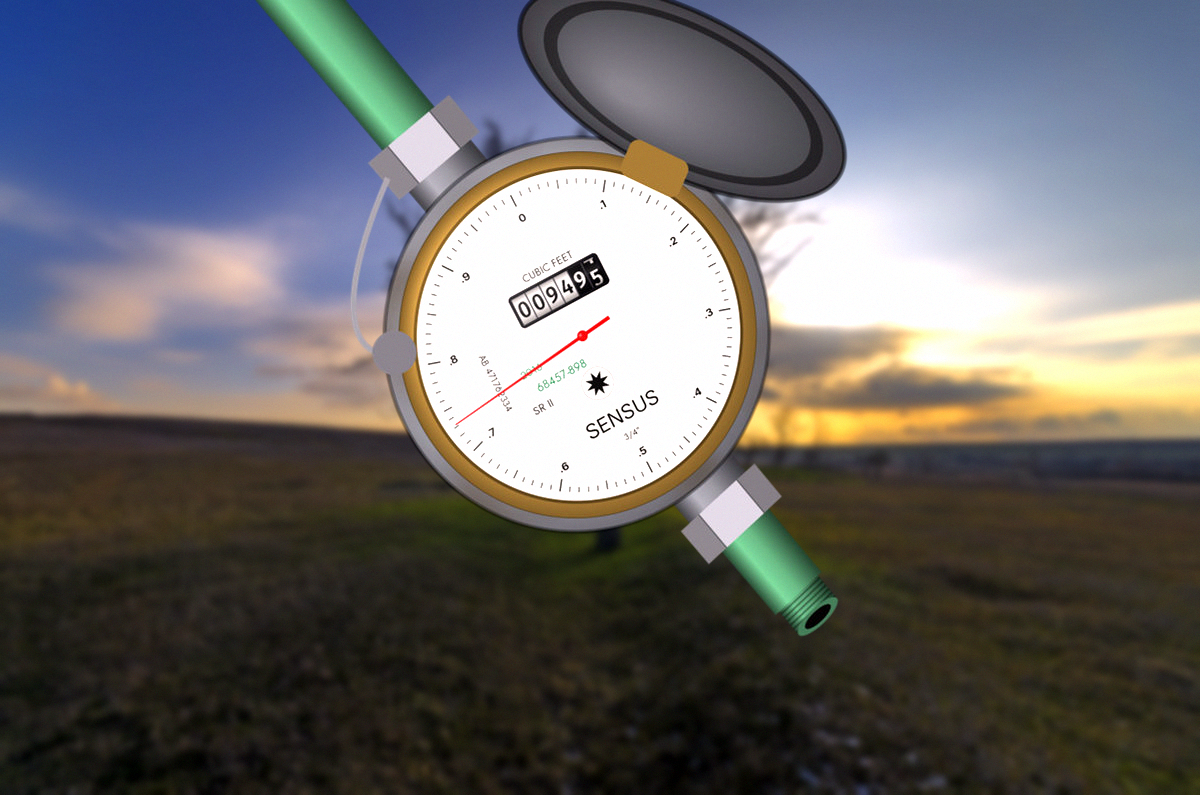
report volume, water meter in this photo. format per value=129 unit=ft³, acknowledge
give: value=9494.73 unit=ft³
